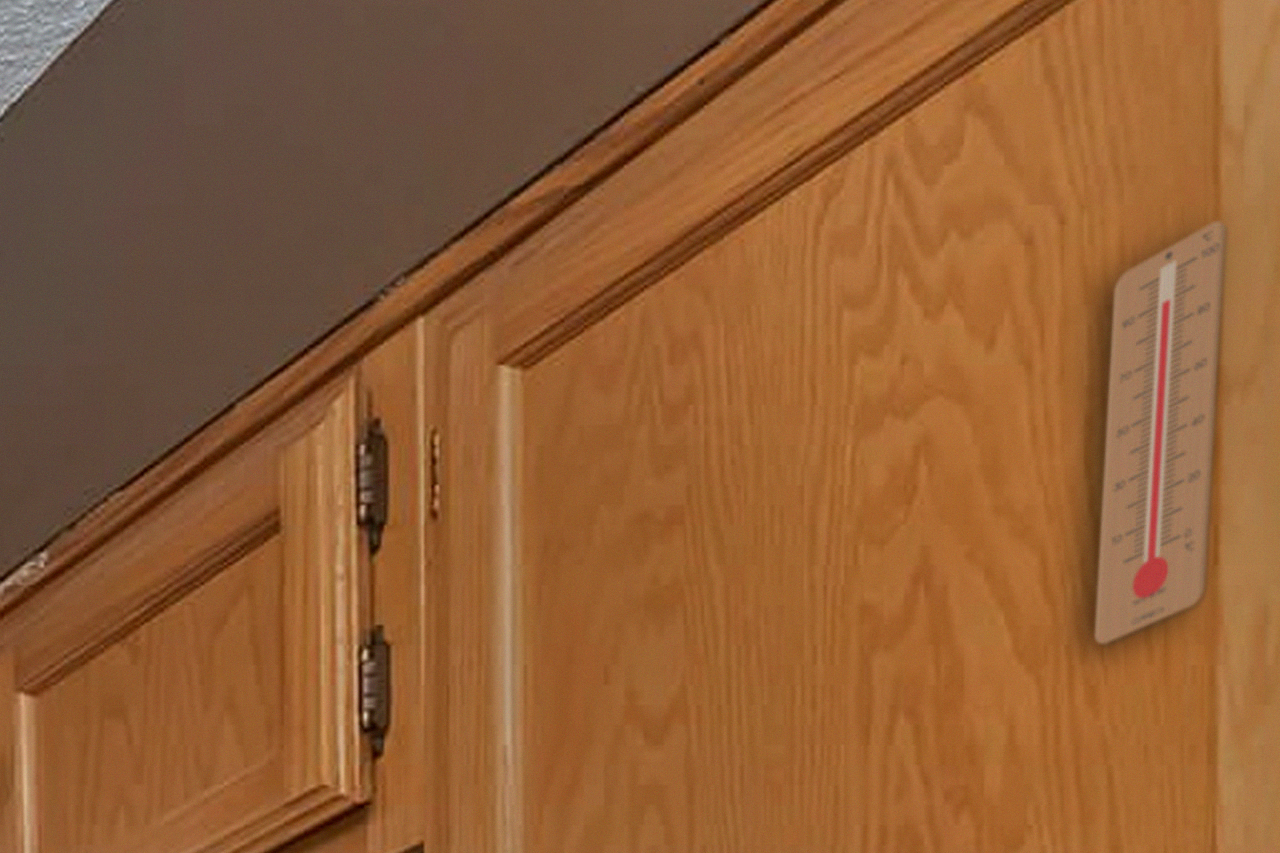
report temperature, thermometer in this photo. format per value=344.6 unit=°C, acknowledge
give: value=90 unit=°C
